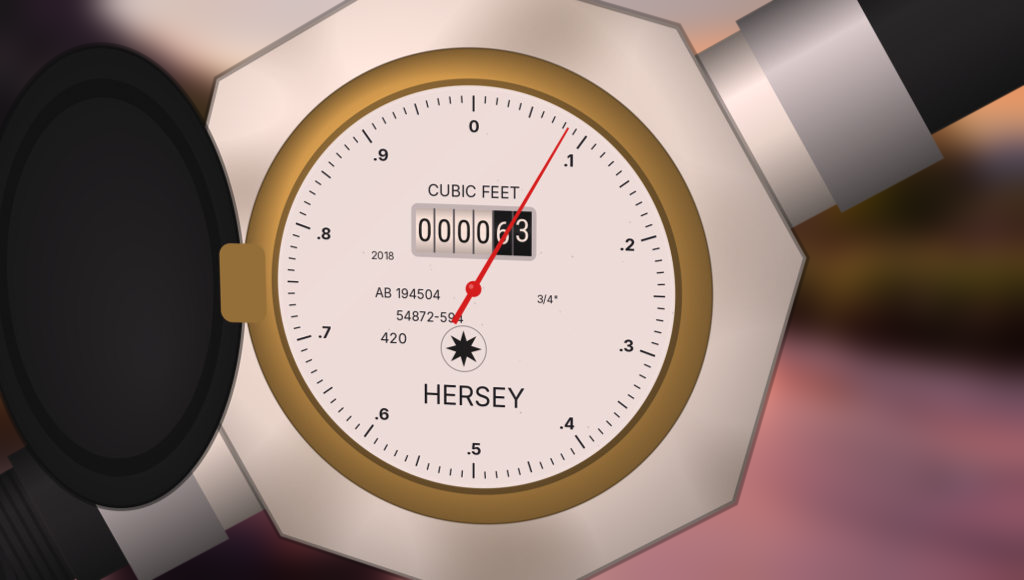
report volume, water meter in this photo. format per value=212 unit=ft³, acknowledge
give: value=63.08 unit=ft³
